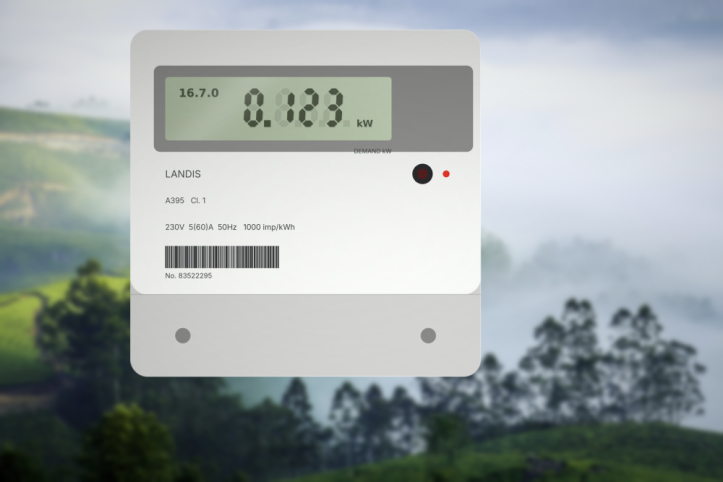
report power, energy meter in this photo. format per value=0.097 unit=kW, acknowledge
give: value=0.123 unit=kW
